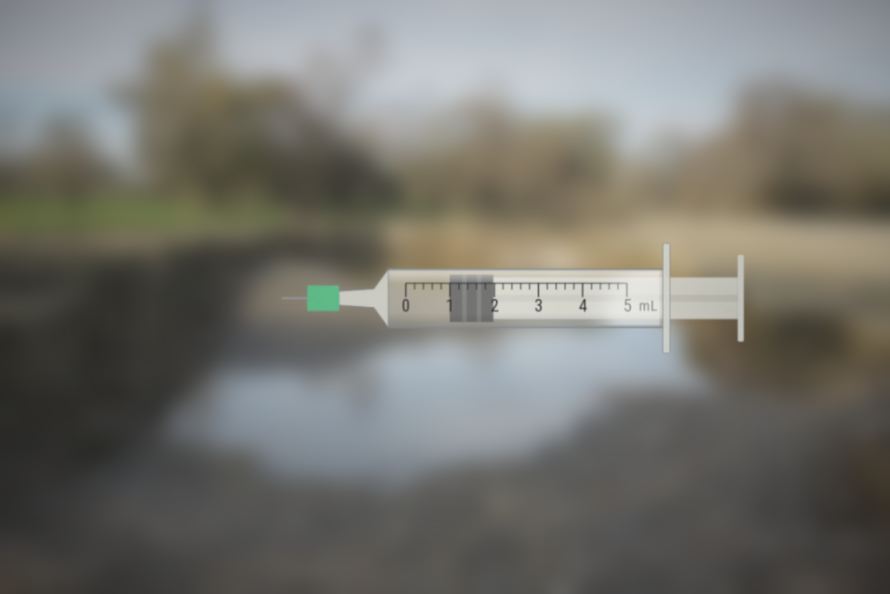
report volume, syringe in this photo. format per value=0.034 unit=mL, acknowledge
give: value=1 unit=mL
